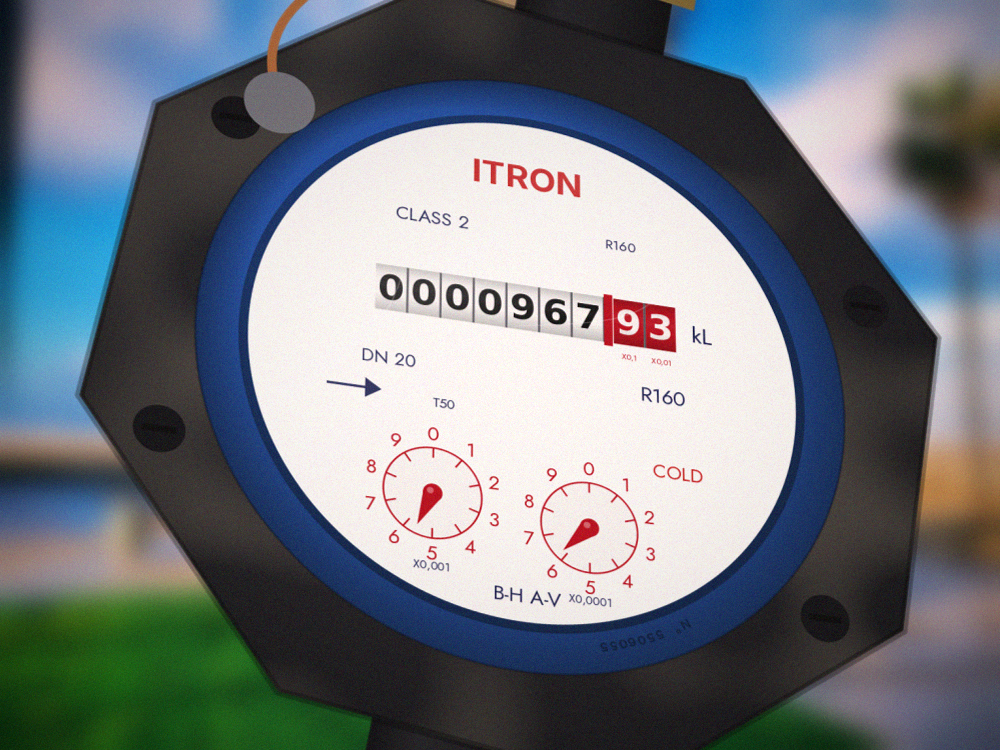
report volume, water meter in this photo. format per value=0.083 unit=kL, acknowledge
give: value=967.9356 unit=kL
